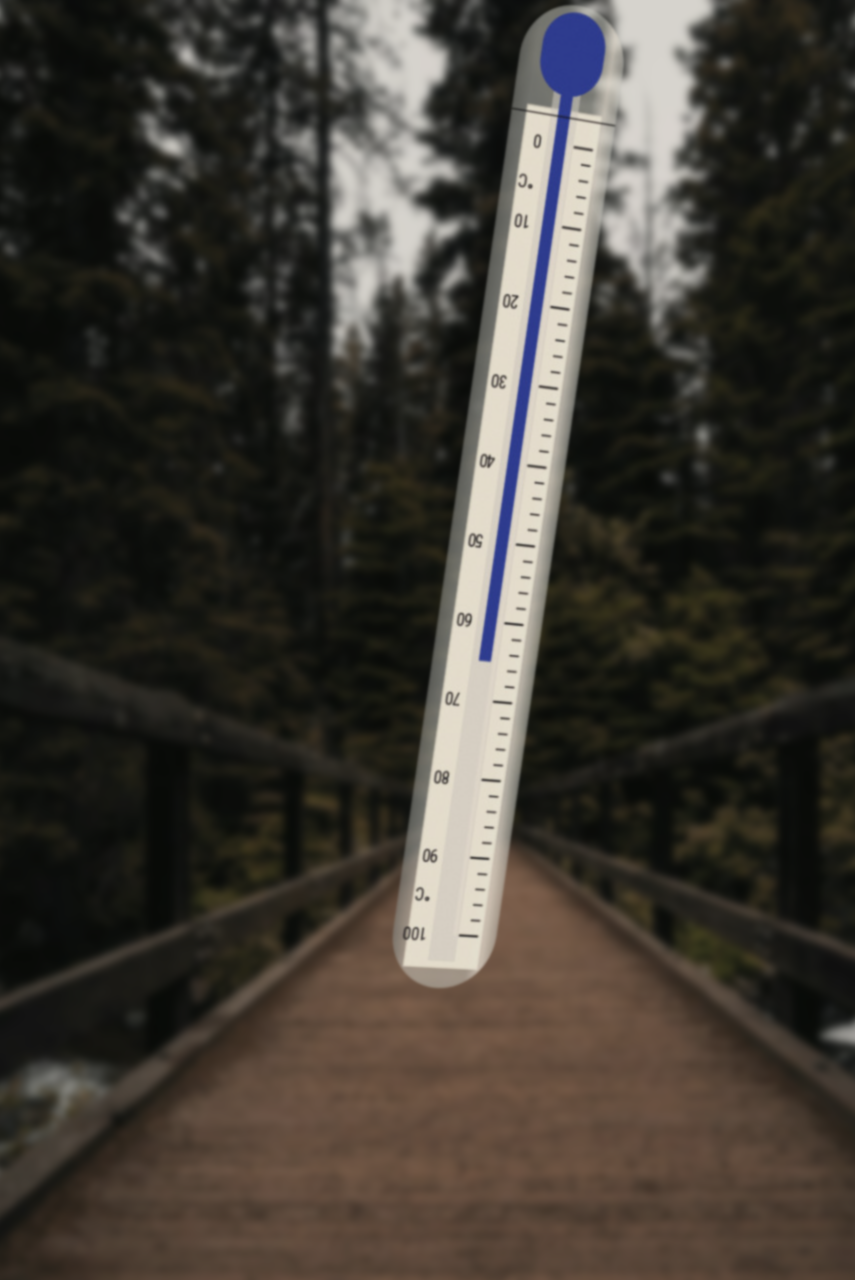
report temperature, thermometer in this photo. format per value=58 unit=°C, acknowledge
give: value=65 unit=°C
